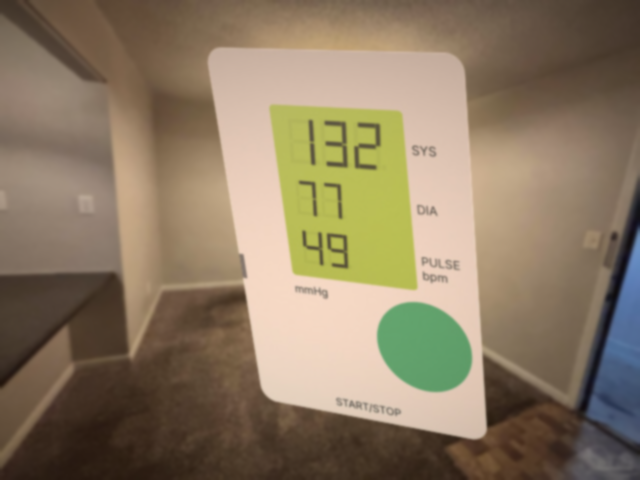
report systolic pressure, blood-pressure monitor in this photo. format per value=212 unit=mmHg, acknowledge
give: value=132 unit=mmHg
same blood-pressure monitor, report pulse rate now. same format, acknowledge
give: value=49 unit=bpm
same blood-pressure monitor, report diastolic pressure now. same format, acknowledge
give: value=77 unit=mmHg
